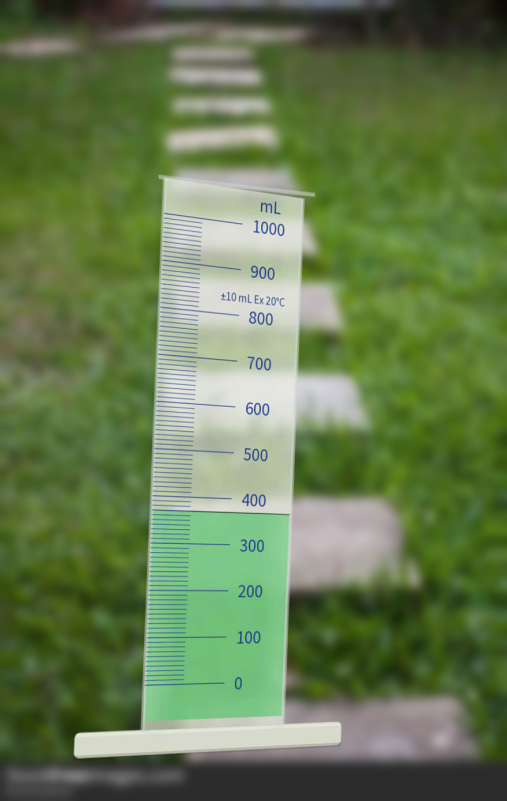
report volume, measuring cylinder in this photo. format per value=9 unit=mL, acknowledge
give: value=370 unit=mL
